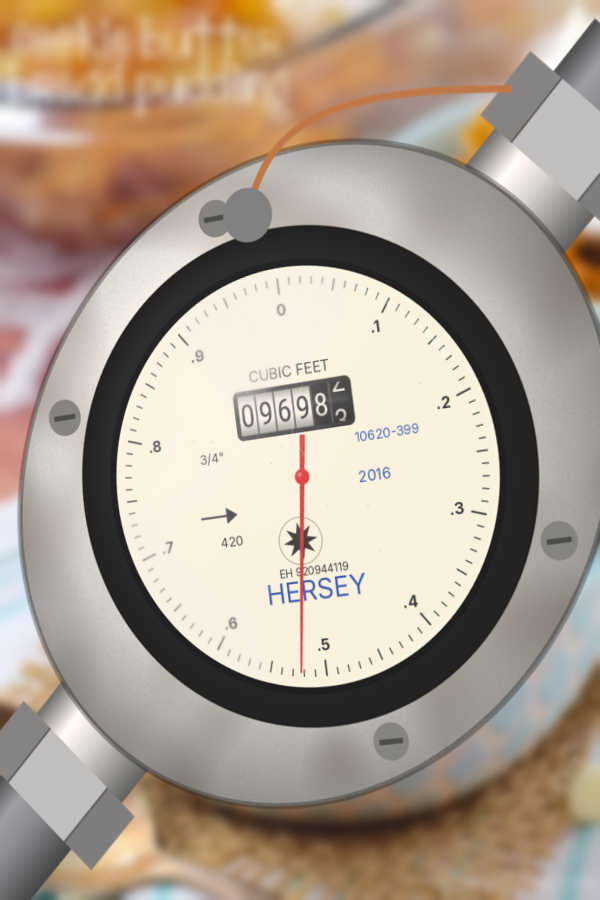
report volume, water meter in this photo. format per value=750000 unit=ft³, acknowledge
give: value=96982.52 unit=ft³
